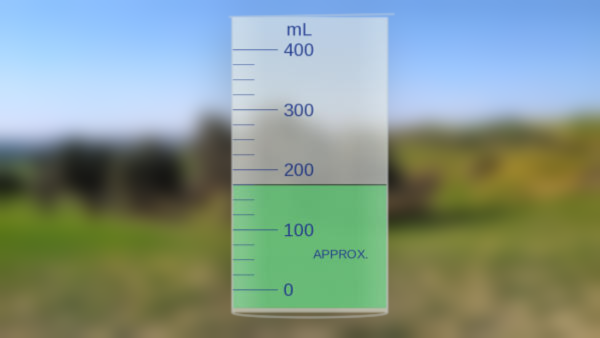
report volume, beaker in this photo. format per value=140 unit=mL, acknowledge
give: value=175 unit=mL
